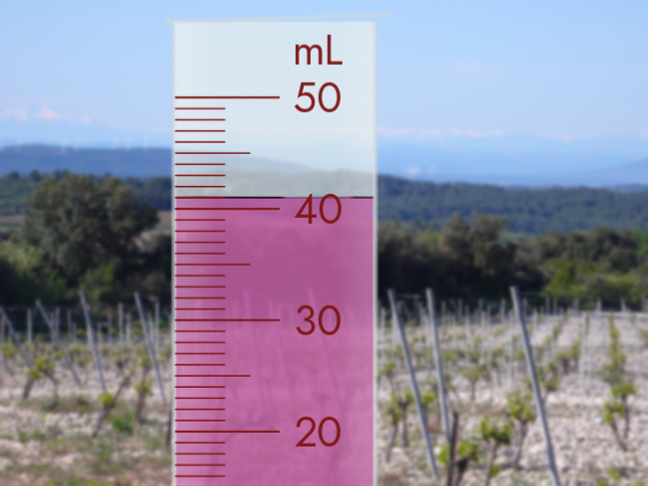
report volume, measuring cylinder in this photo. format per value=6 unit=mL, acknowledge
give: value=41 unit=mL
